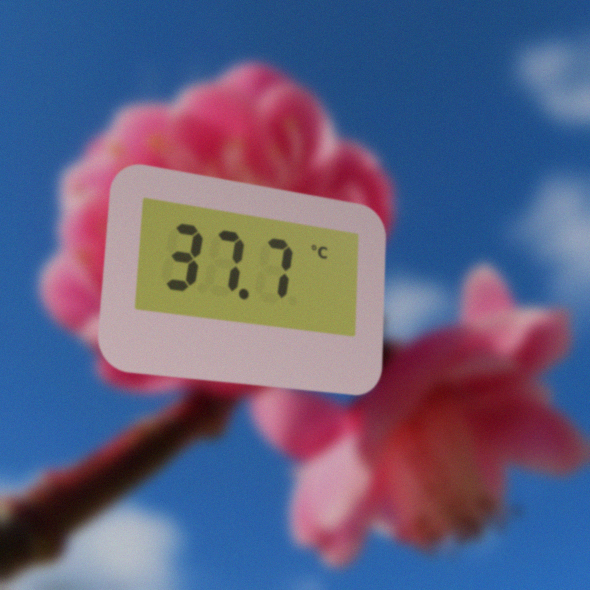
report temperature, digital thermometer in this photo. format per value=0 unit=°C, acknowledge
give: value=37.7 unit=°C
